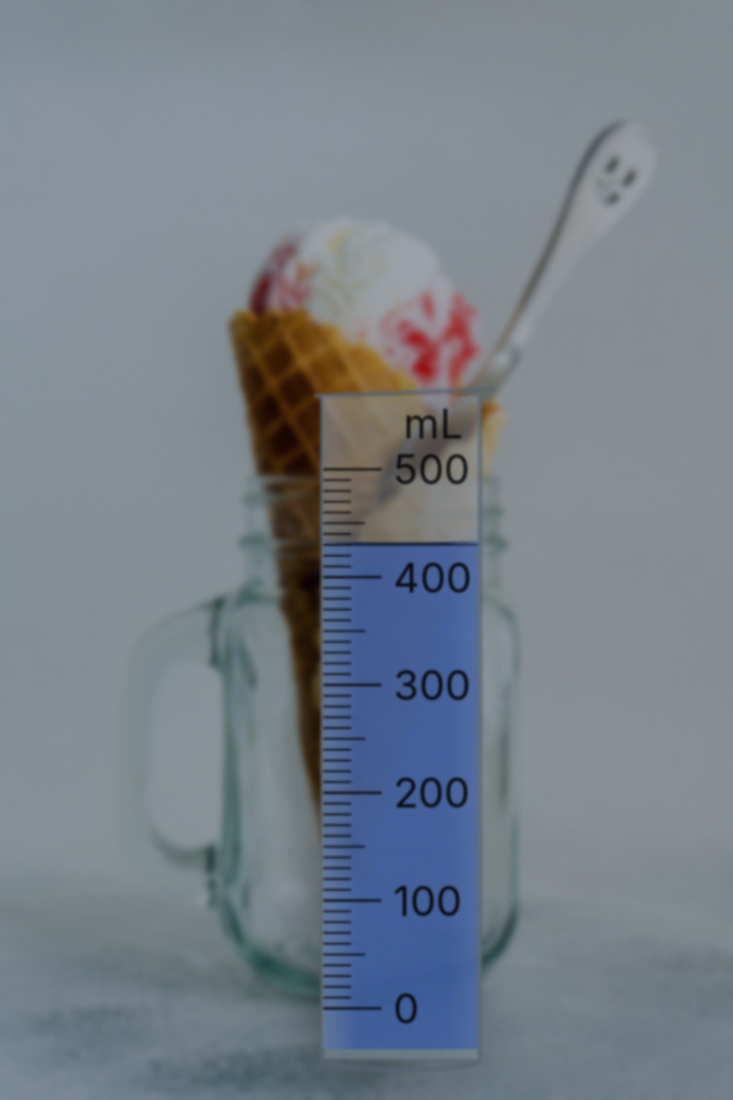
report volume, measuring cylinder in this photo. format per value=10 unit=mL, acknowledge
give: value=430 unit=mL
